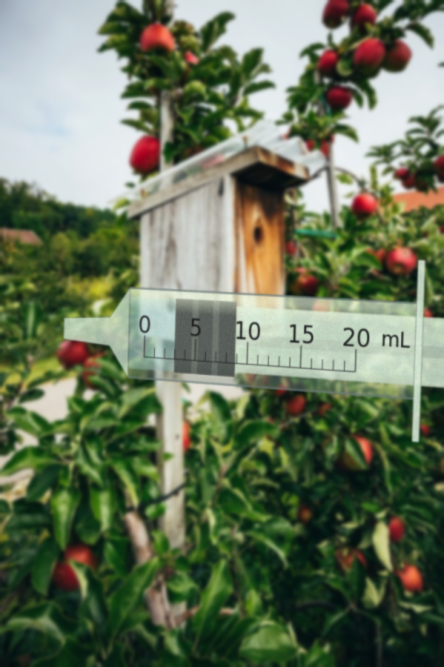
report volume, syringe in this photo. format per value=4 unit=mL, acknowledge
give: value=3 unit=mL
